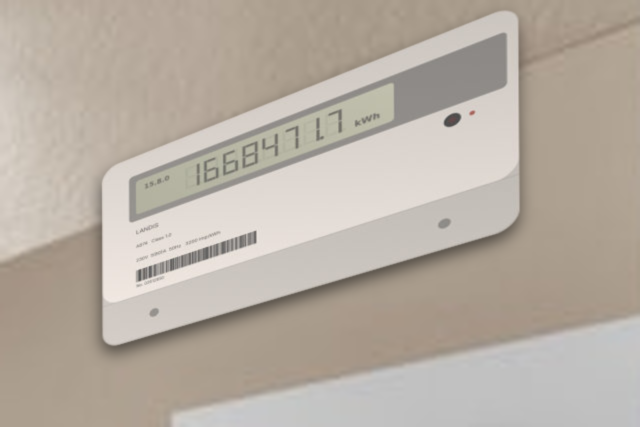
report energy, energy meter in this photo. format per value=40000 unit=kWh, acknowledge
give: value=1668471.7 unit=kWh
